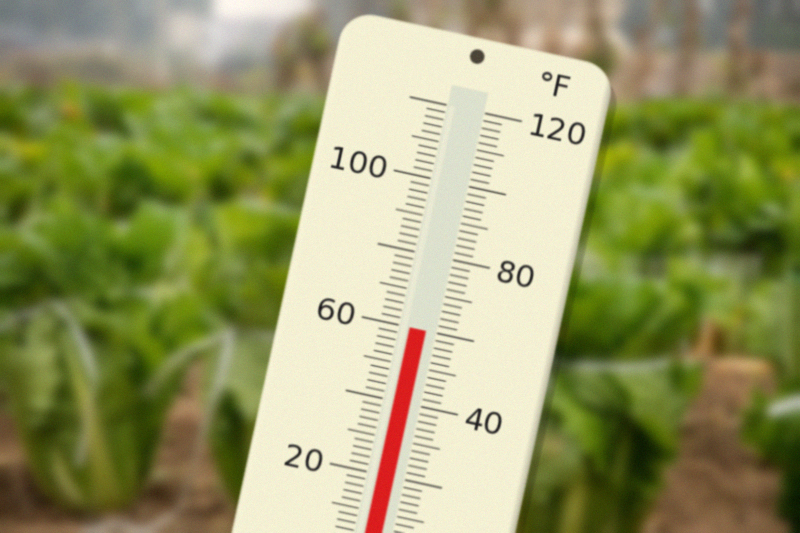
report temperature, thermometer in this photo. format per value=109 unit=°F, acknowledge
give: value=60 unit=°F
